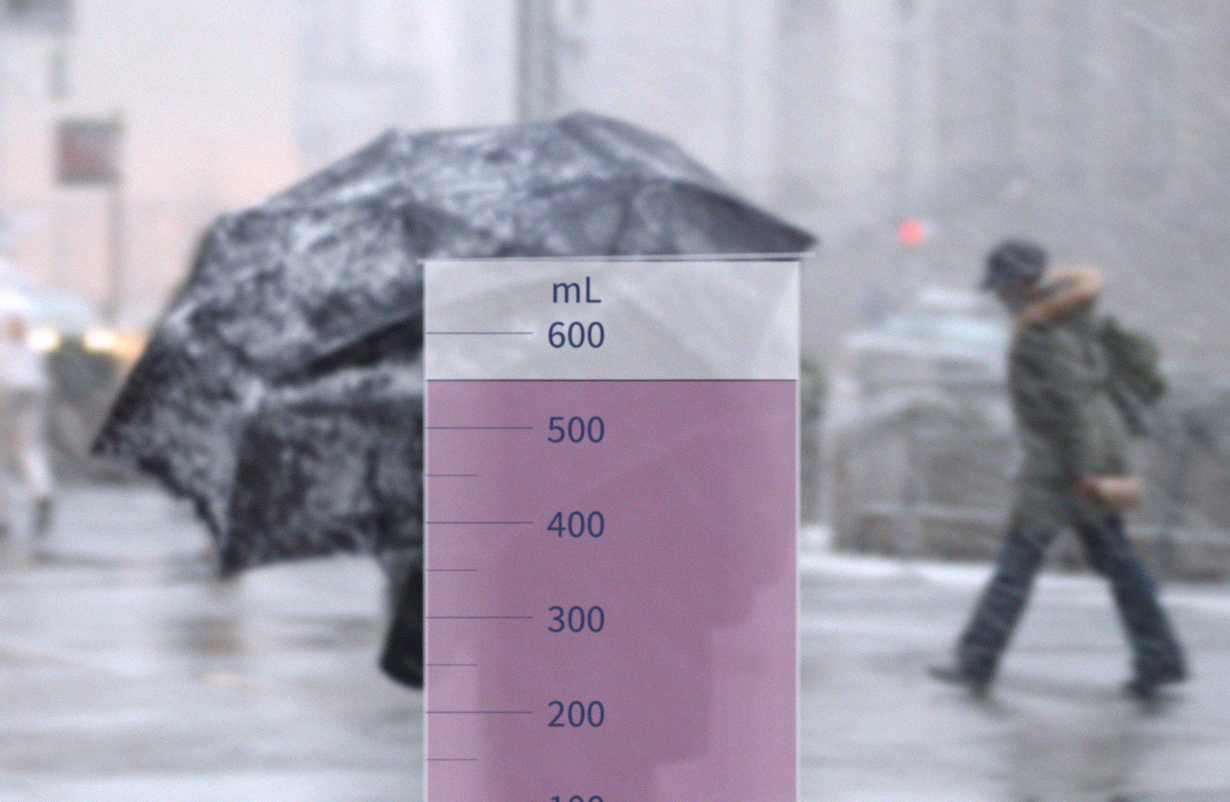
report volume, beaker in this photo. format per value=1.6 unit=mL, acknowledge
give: value=550 unit=mL
